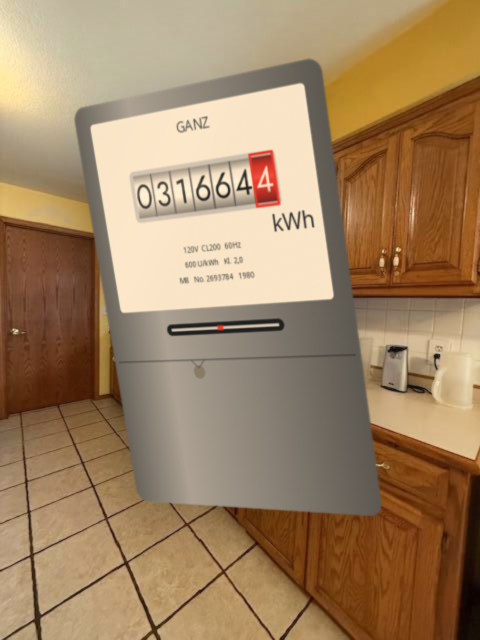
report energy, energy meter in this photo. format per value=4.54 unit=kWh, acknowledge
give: value=31664.4 unit=kWh
